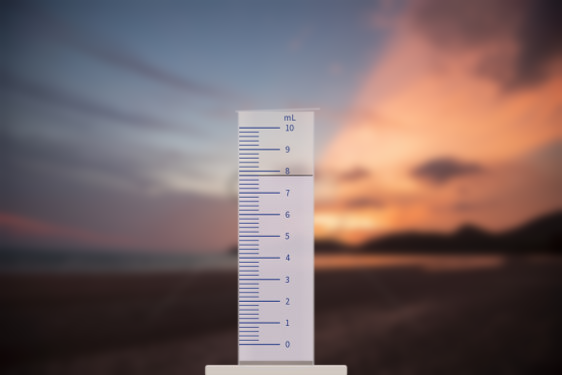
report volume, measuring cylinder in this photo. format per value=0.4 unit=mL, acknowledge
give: value=7.8 unit=mL
